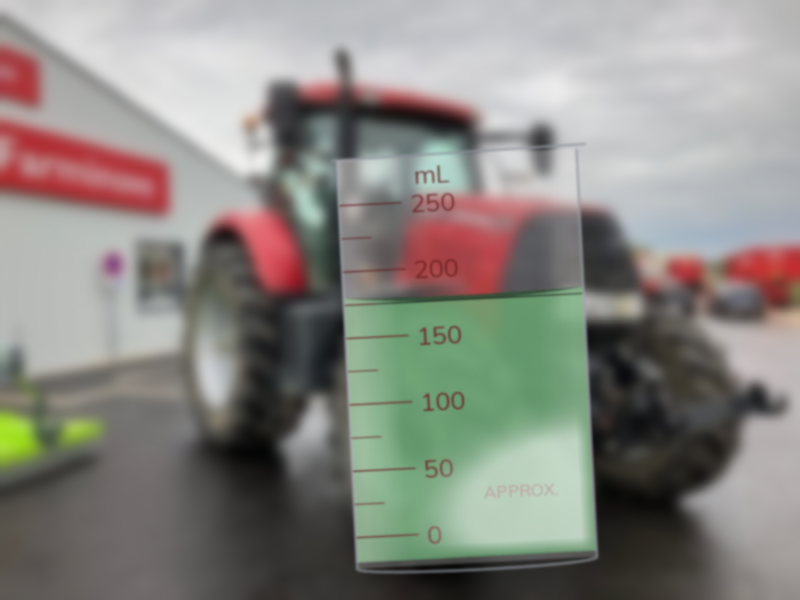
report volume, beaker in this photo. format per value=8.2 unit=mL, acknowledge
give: value=175 unit=mL
